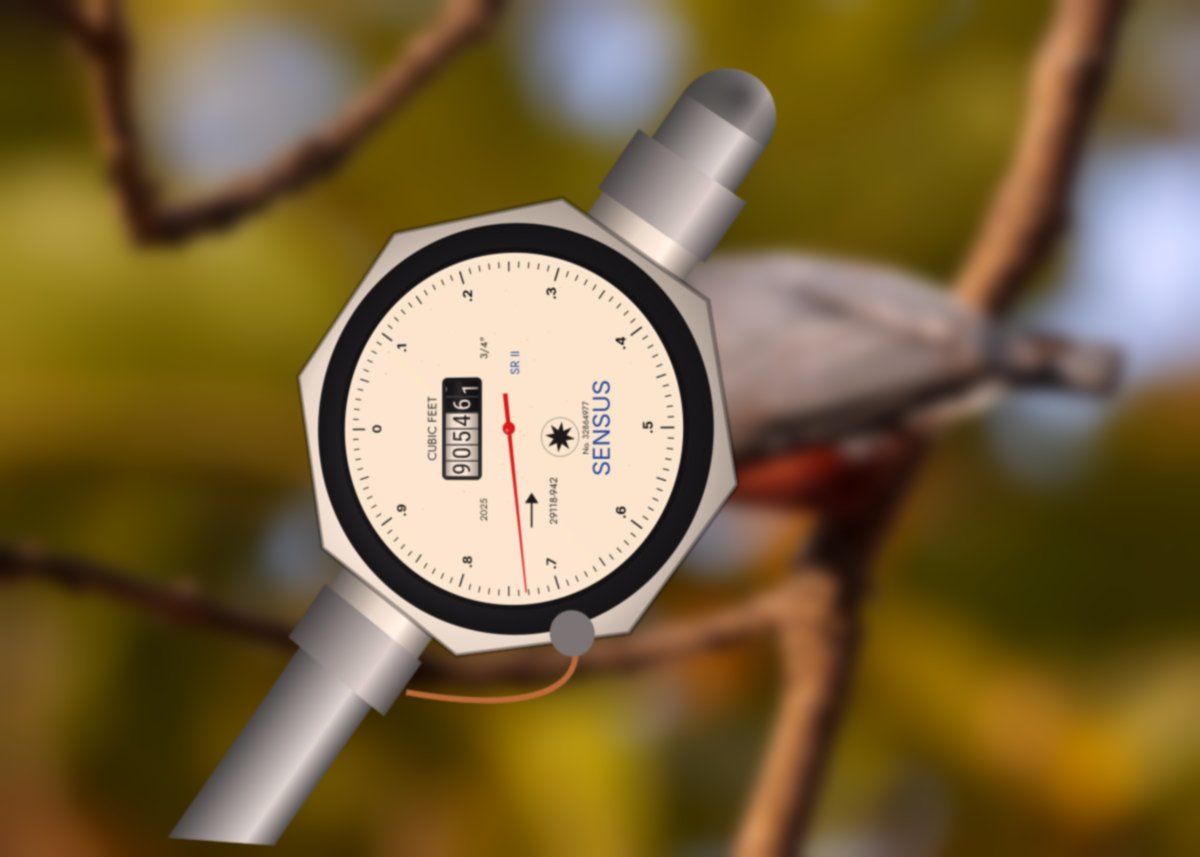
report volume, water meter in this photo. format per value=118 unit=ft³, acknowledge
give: value=905460.73 unit=ft³
